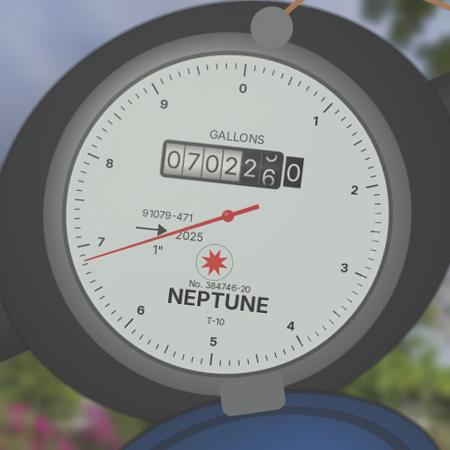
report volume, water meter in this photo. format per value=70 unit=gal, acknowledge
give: value=702256.8 unit=gal
